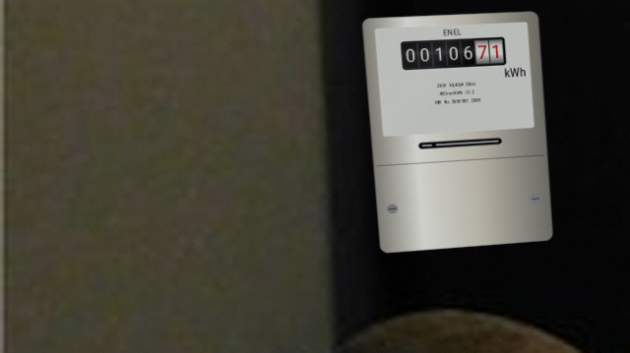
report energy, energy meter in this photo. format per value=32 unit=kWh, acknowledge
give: value=106.71 unit=kWh
